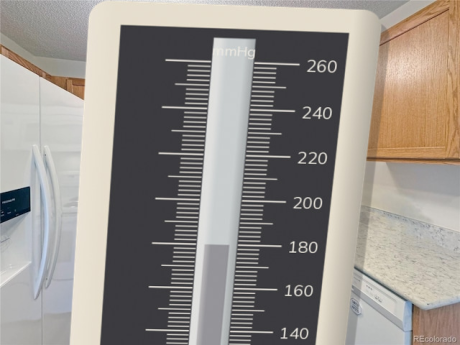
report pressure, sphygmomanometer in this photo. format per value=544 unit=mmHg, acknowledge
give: value=180 unit=mmHg
